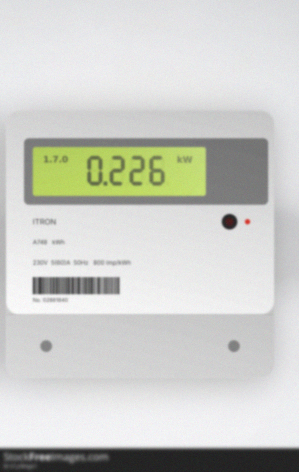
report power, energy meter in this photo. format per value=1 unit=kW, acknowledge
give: value=0.226 unit=kW
